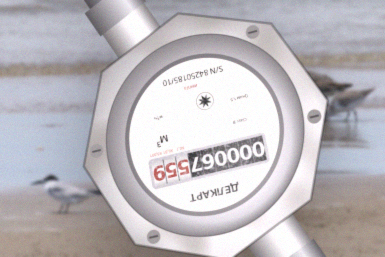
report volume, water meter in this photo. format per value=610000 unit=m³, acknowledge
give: value=67.559 unit=m³
